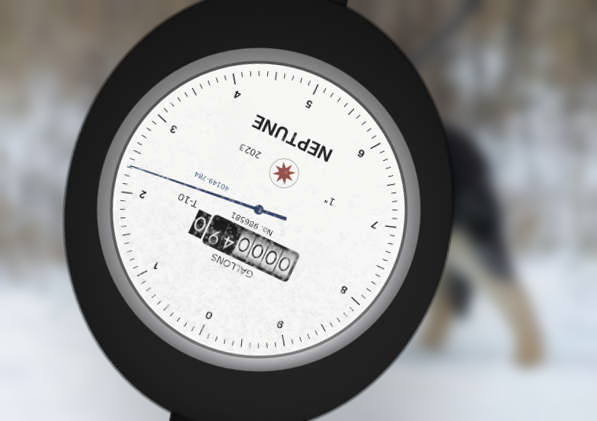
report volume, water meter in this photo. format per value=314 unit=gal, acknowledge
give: value=492.3 unit=gal
